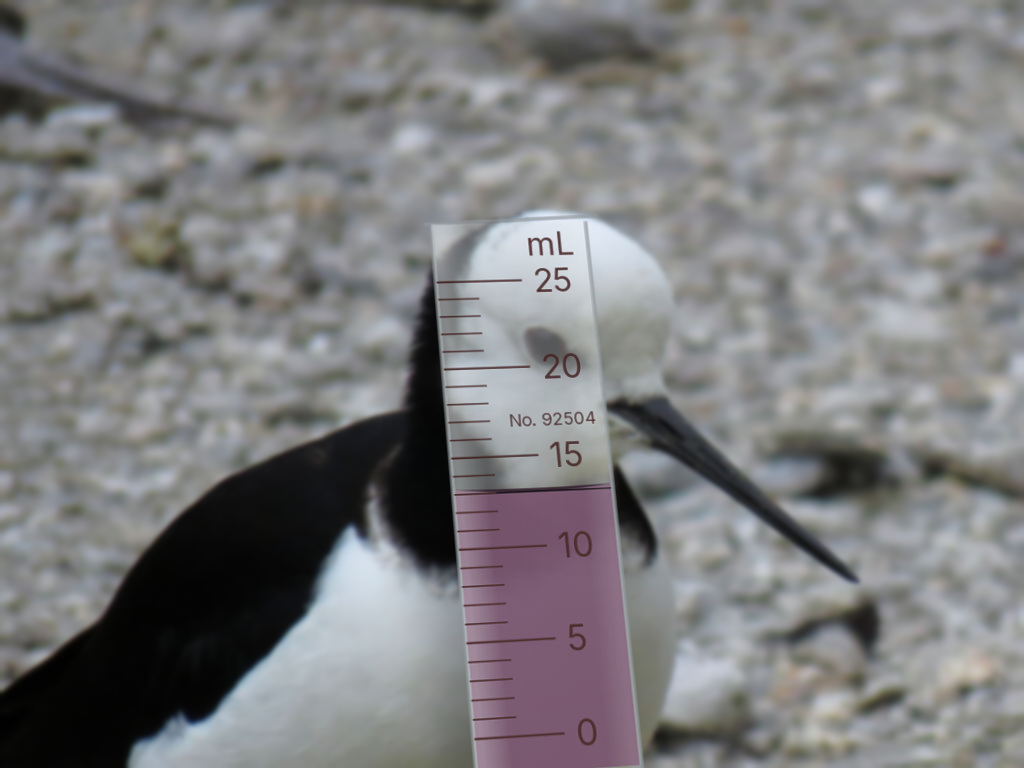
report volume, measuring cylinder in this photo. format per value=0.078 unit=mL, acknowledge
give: value=13 unit=mL
